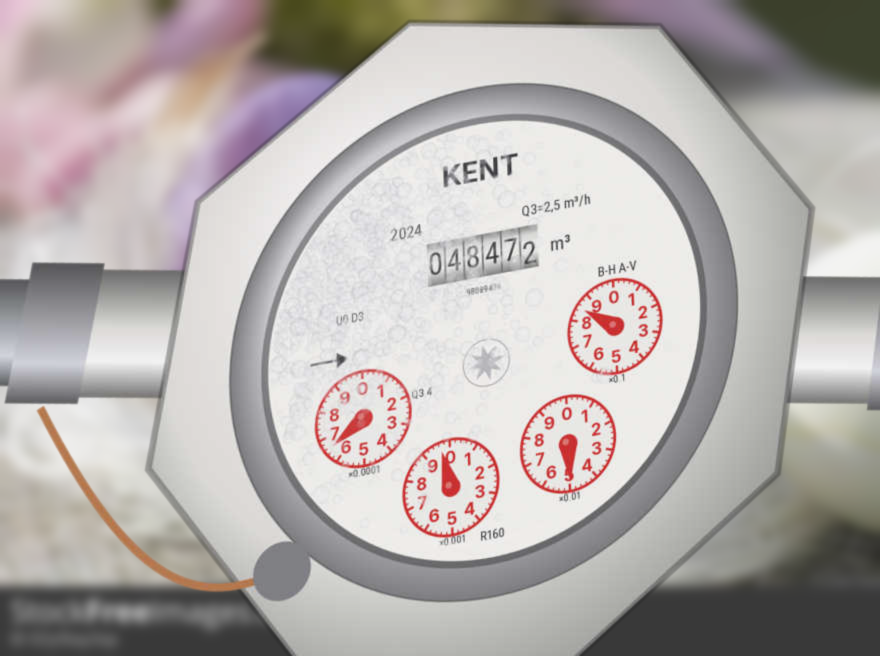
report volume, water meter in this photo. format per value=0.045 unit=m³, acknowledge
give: value=48471.8496 unit=m³
